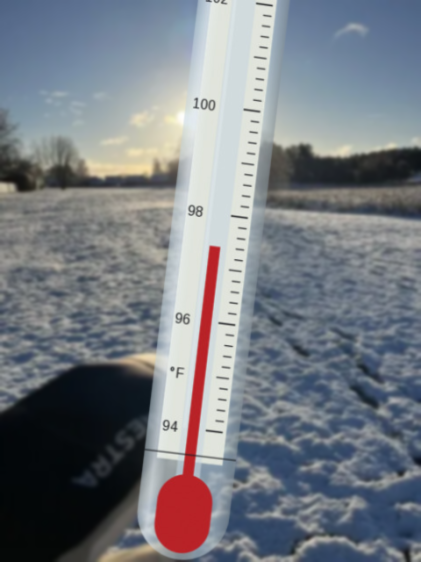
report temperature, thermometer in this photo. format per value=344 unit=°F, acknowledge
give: value=97.4 unit=°F
